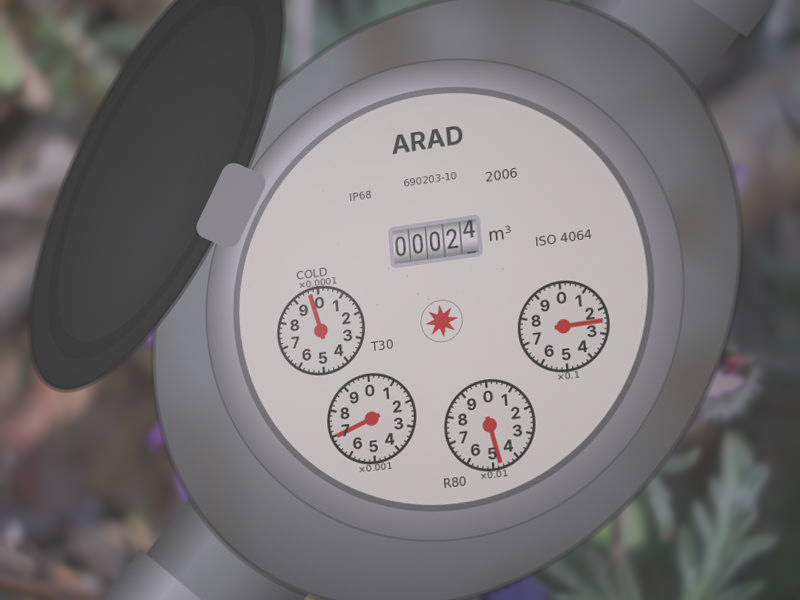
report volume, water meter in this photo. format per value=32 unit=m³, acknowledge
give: value=24.2469 unit=m³
